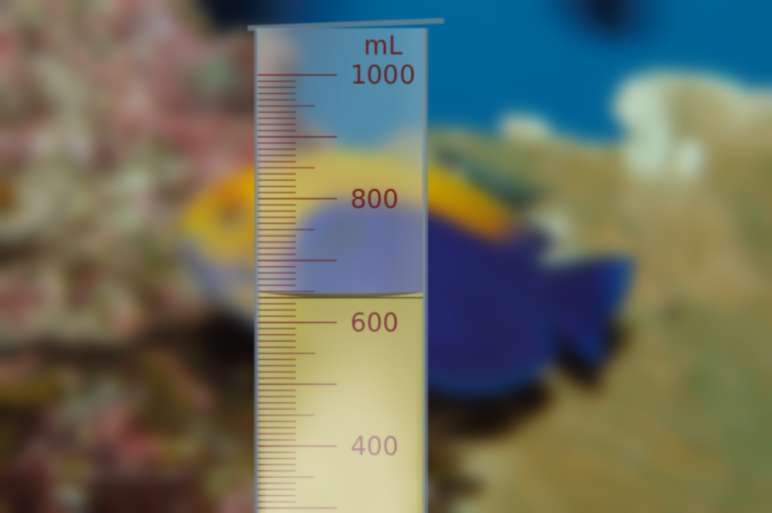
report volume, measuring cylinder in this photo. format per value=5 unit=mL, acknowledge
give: value=640 unit=mL
